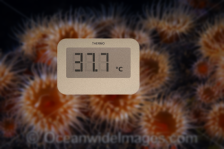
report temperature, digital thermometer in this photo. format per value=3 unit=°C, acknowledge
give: value=37.7 unit=°C
